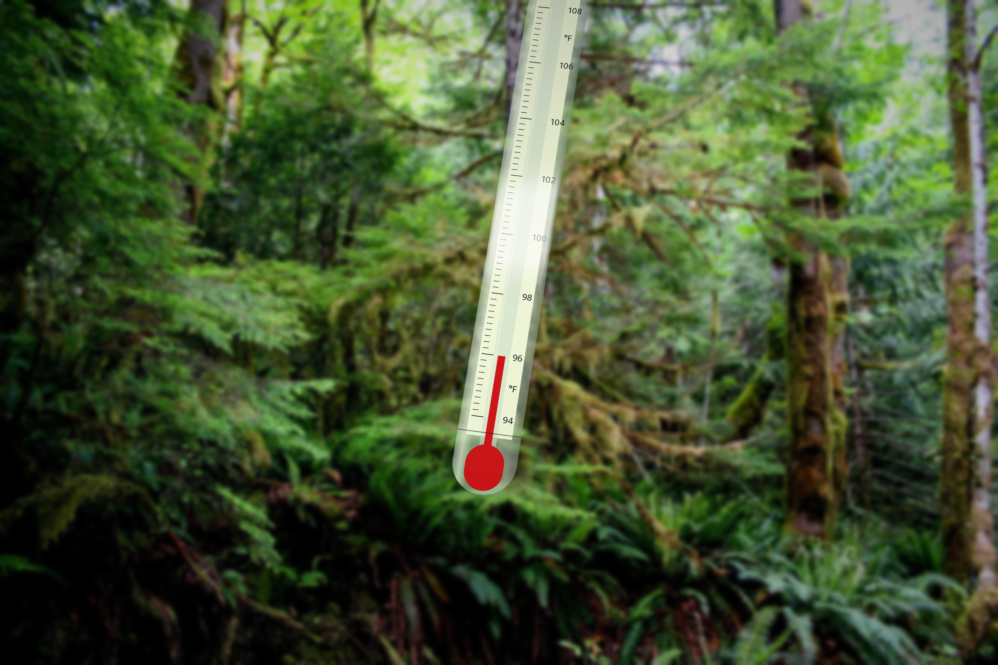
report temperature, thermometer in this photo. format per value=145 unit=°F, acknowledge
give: value=96 unit=°F
